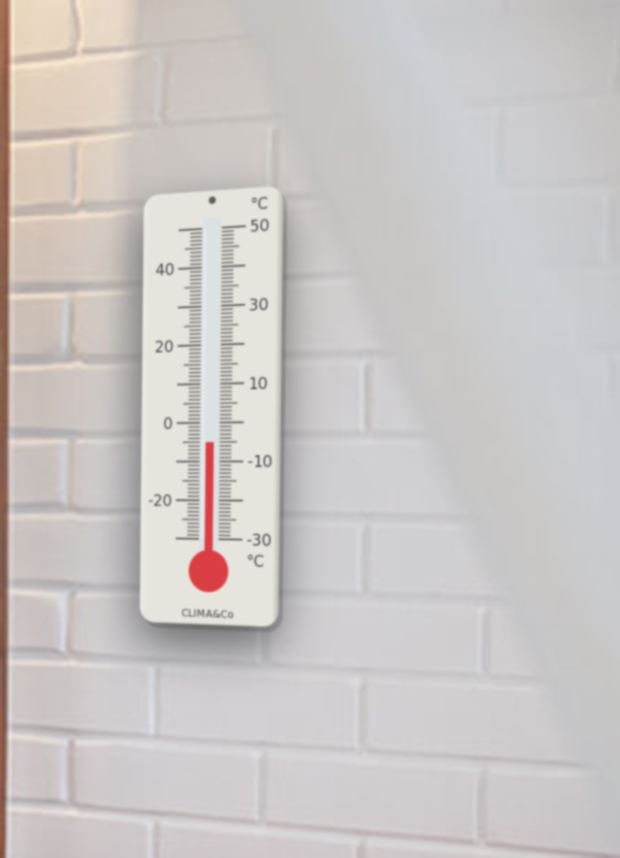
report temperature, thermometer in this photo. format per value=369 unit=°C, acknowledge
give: value=-5 unit=°C
